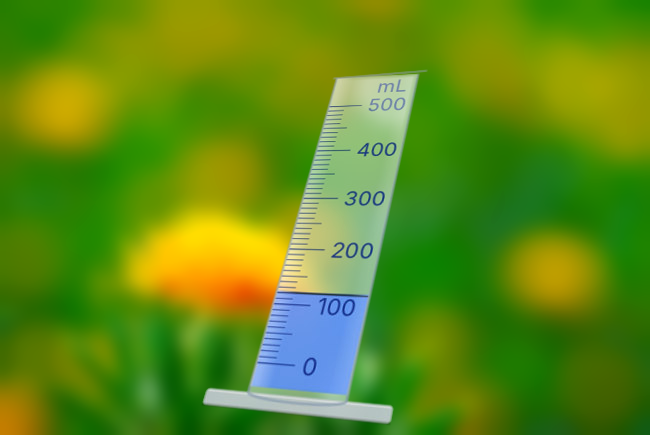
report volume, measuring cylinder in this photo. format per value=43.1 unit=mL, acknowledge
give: value=120 unit=mL
